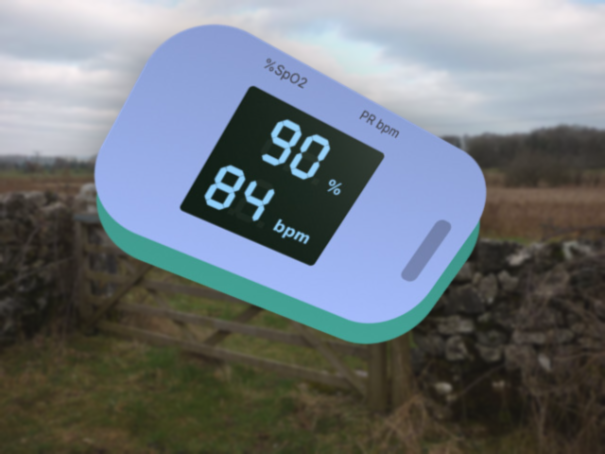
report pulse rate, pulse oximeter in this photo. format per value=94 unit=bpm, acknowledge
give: value=84 unit=bpm
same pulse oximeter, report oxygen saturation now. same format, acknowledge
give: value=90 unit=%
